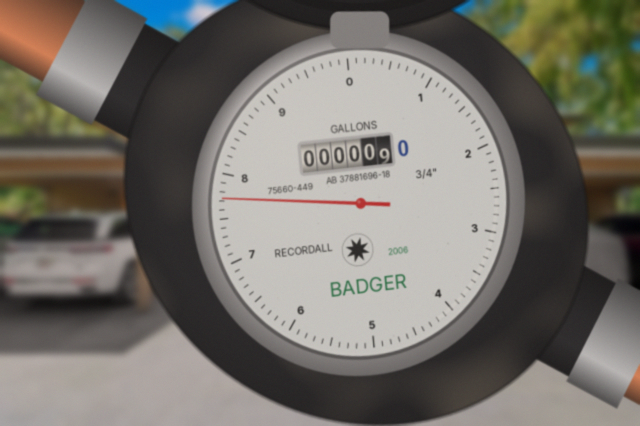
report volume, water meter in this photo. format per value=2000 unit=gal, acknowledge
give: value=87.7 unit=gal
